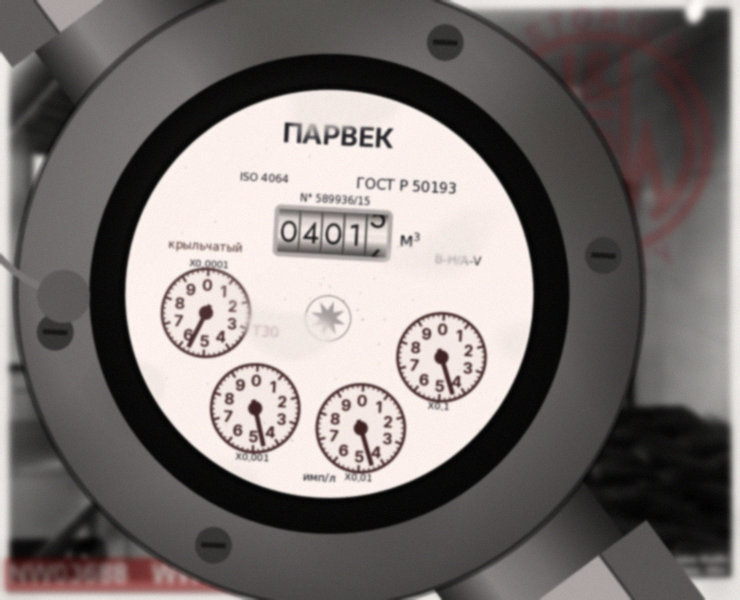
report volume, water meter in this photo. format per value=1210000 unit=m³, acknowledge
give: value=4015.4445 unit=m³
